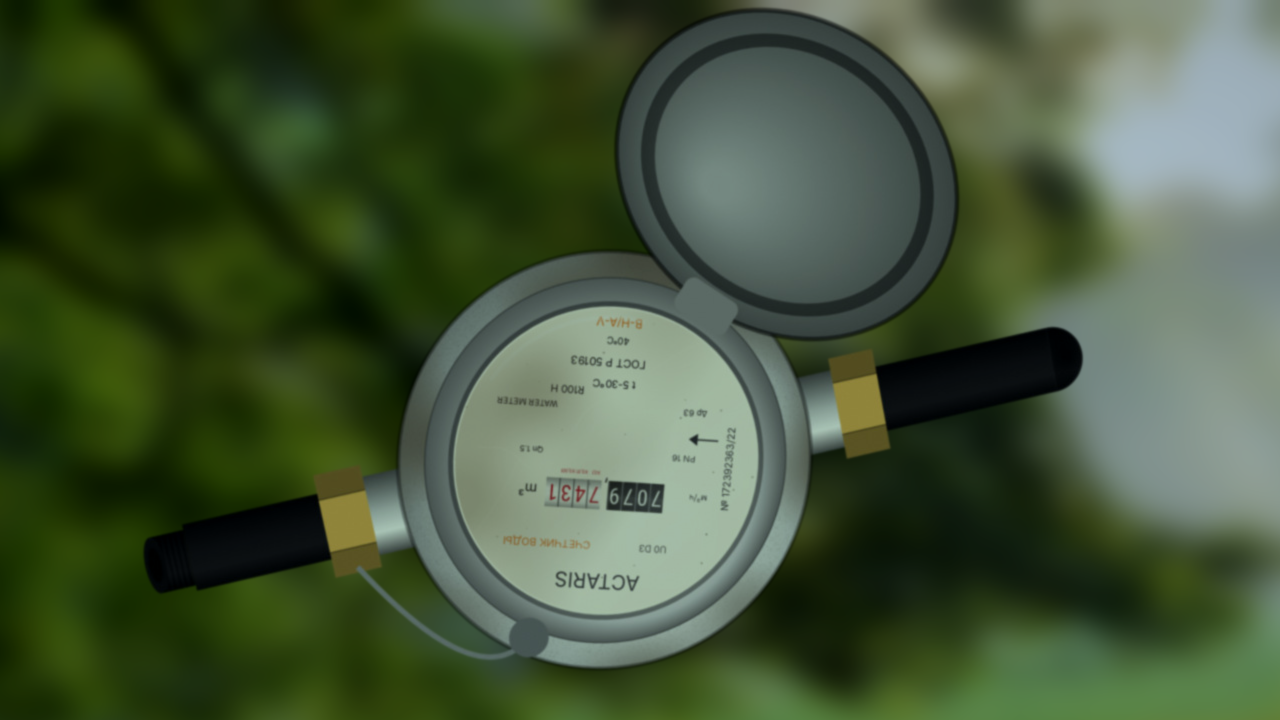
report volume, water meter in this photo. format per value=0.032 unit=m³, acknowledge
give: value=7079.7431 unit=m³
